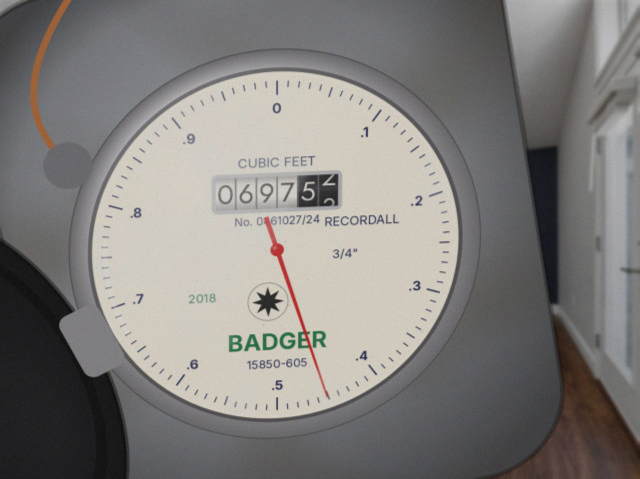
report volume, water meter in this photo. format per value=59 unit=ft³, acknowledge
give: value=69752.45 unit=ft³
